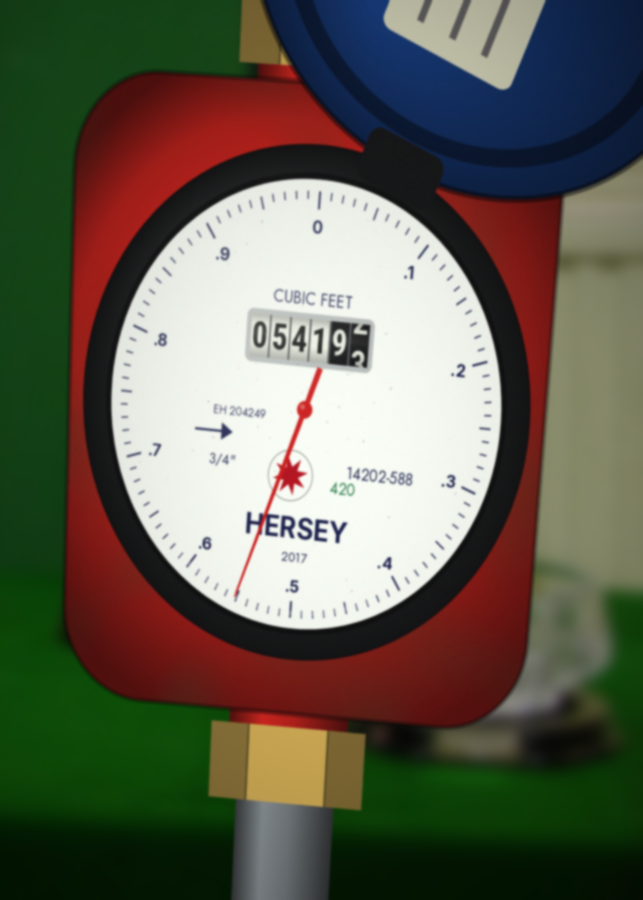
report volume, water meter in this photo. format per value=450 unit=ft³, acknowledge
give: value=54192.55 unit=ft³
